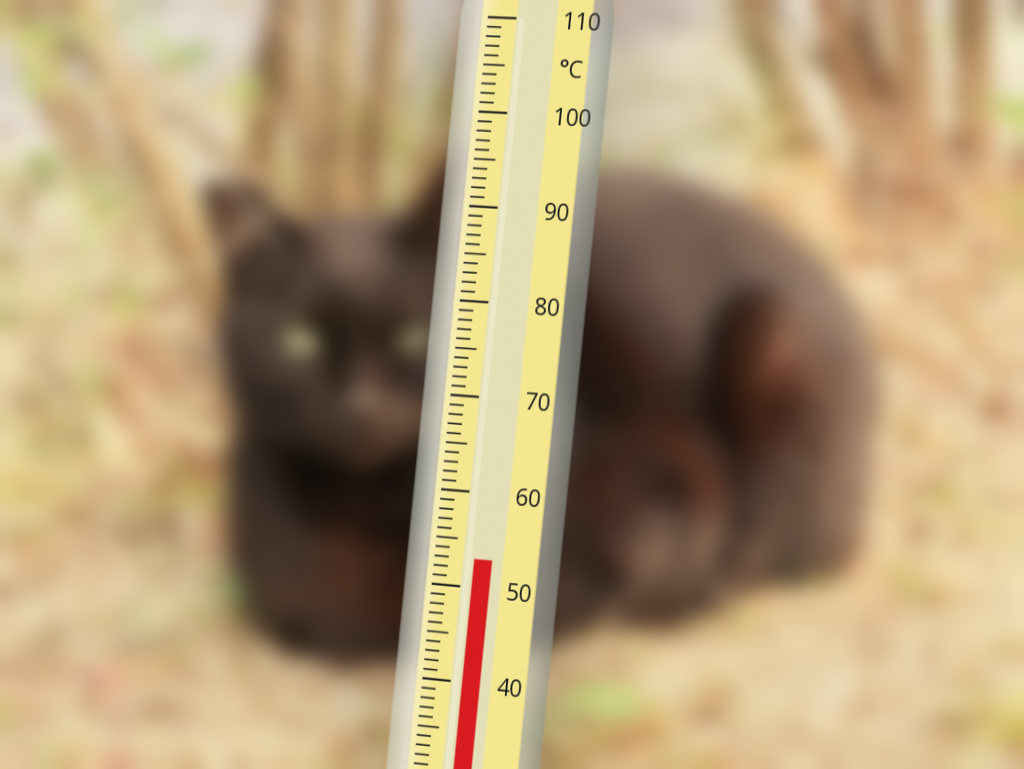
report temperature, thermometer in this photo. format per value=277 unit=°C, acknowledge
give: value=53 unit=°C
